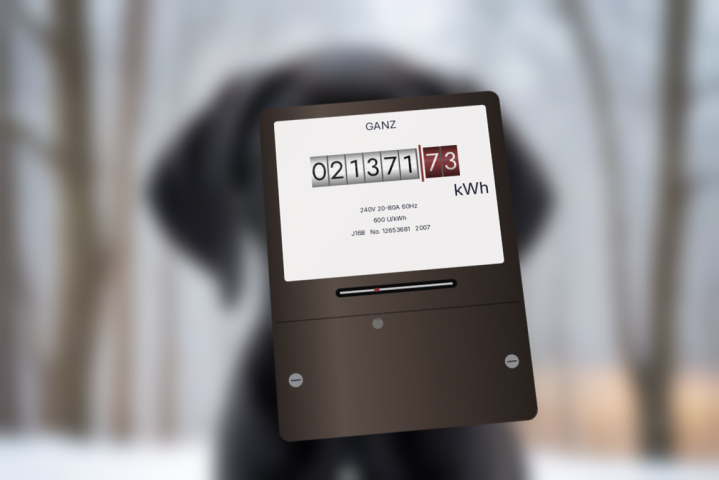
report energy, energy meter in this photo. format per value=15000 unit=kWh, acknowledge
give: value=21371.73 unit=kWh
